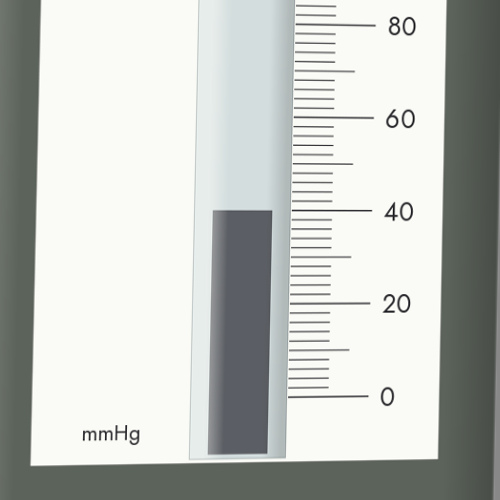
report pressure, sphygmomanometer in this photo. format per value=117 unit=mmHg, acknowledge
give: value=40 unit=mmHg
